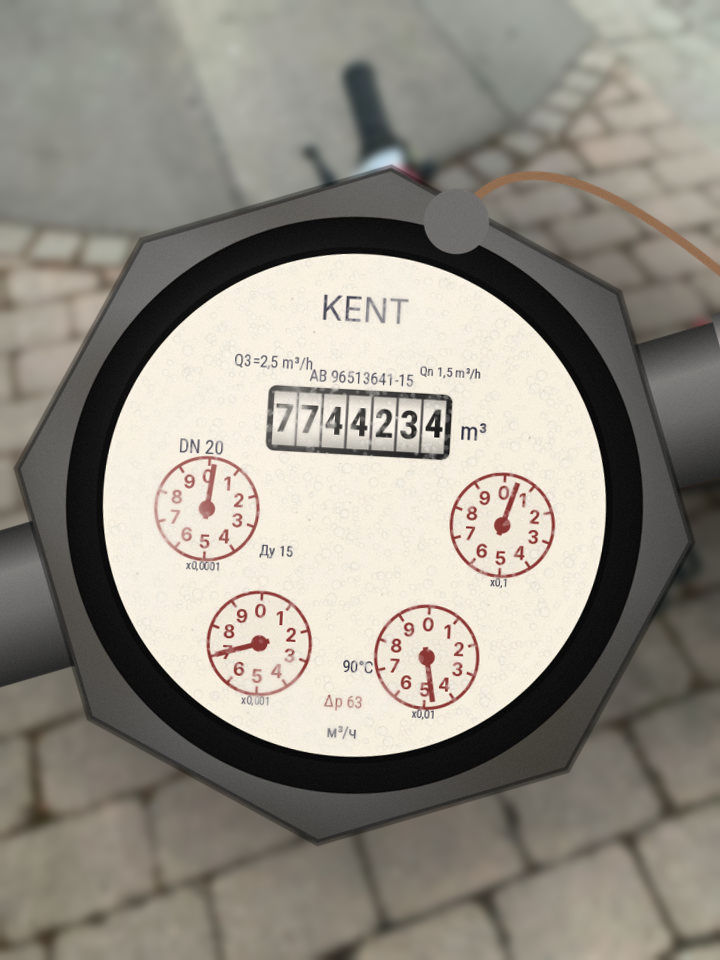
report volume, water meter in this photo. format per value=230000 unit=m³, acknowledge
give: value=7744234.0470 unit=m³
